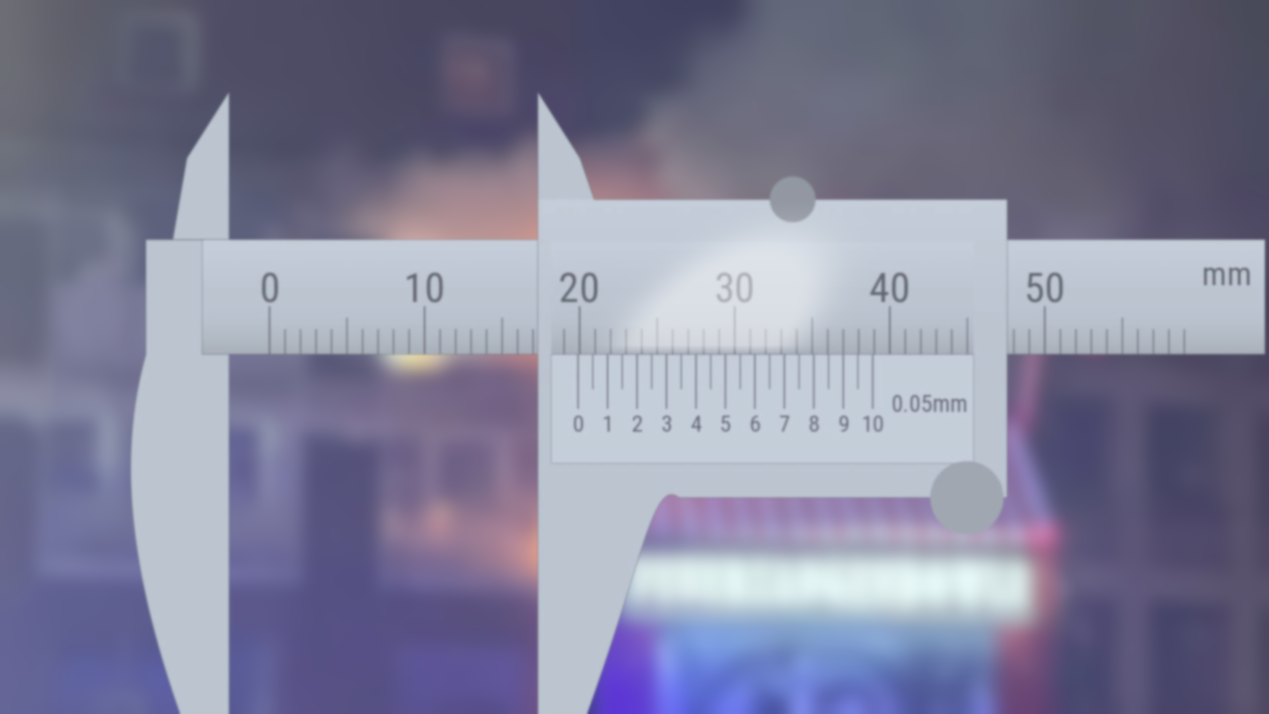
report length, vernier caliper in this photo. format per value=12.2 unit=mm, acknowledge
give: value=19.9 unit=mm
